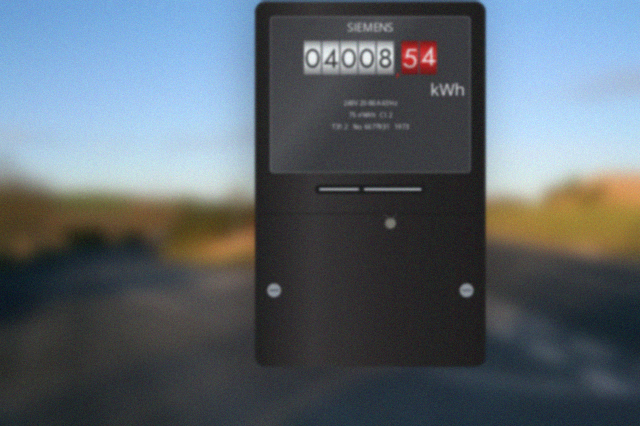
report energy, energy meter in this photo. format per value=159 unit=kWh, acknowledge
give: value=4008.54 unit=kWh
